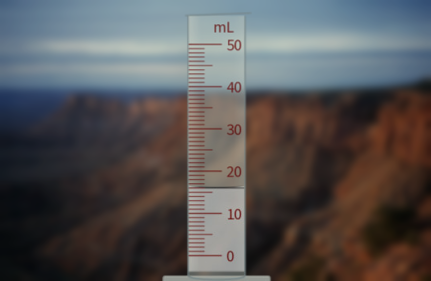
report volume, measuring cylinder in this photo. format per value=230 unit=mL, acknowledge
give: value=16 unit=mL
